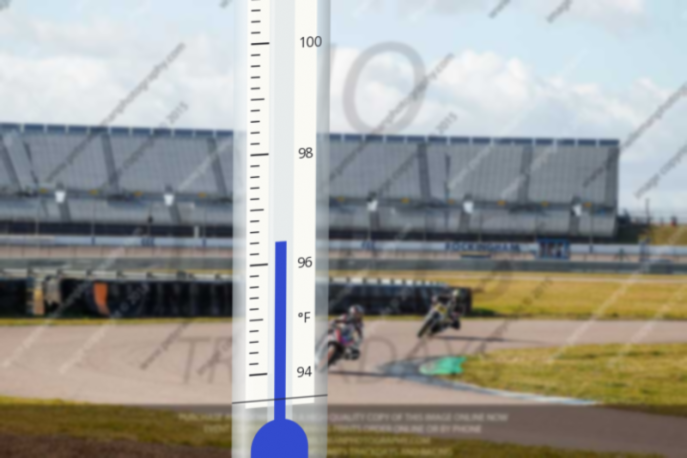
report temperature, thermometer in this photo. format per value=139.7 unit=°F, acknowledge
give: value=96.4 unit=°F
